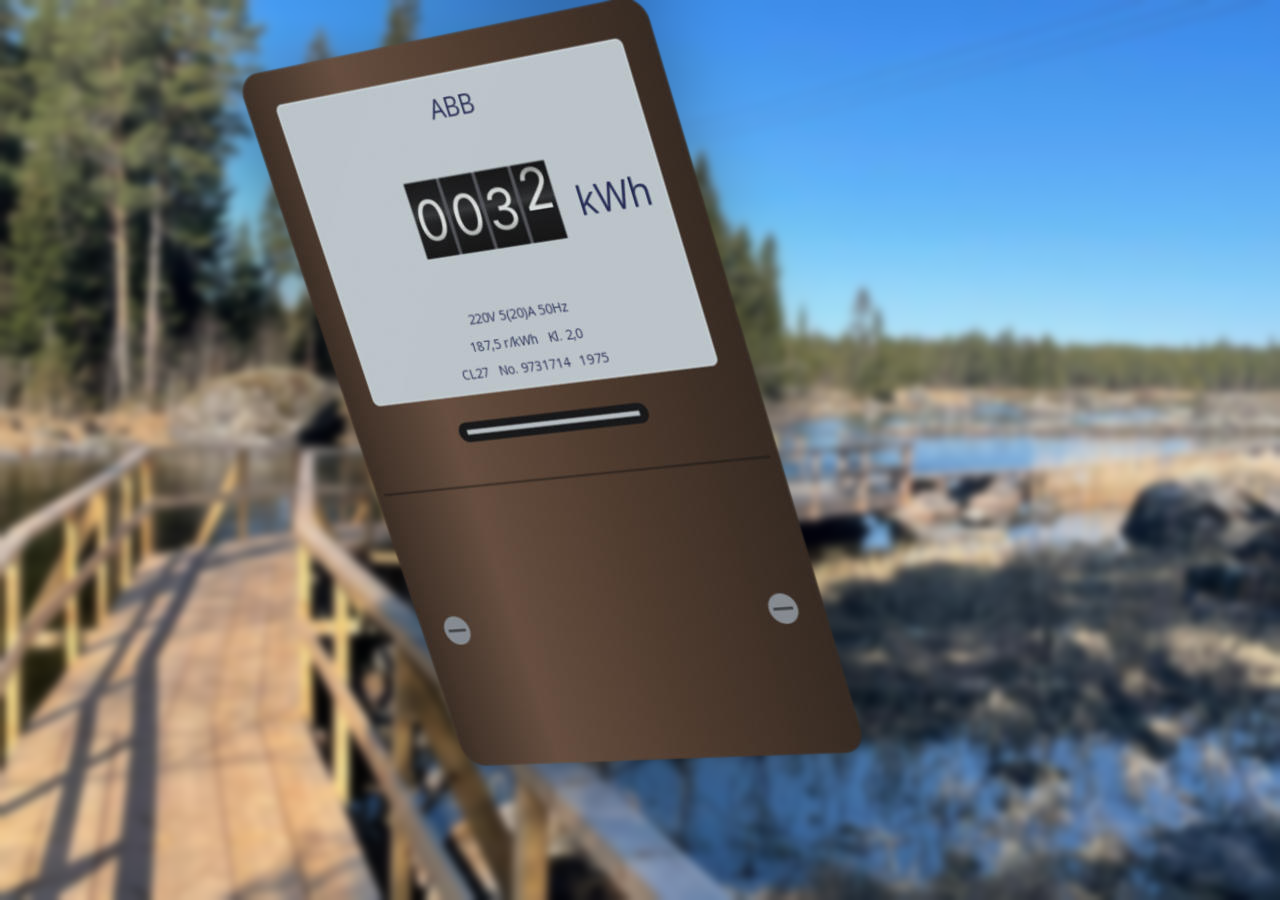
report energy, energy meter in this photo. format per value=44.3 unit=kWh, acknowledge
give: value=32 unit=kWh
